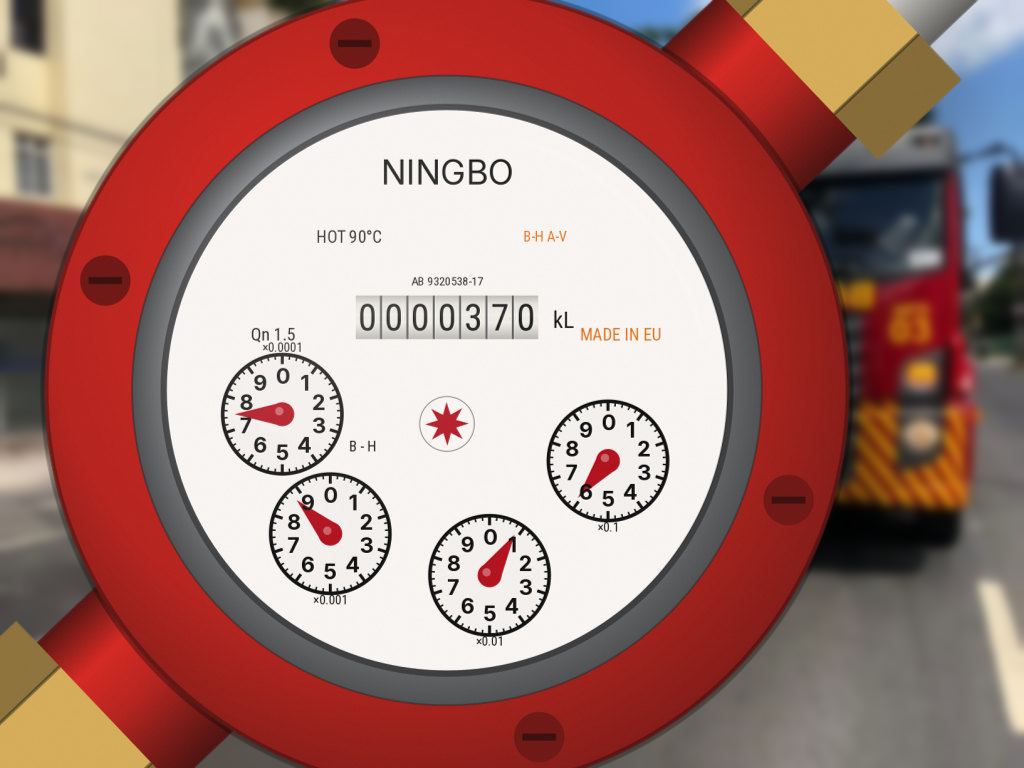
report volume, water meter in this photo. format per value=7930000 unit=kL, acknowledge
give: value=370.6087 unit=kL
